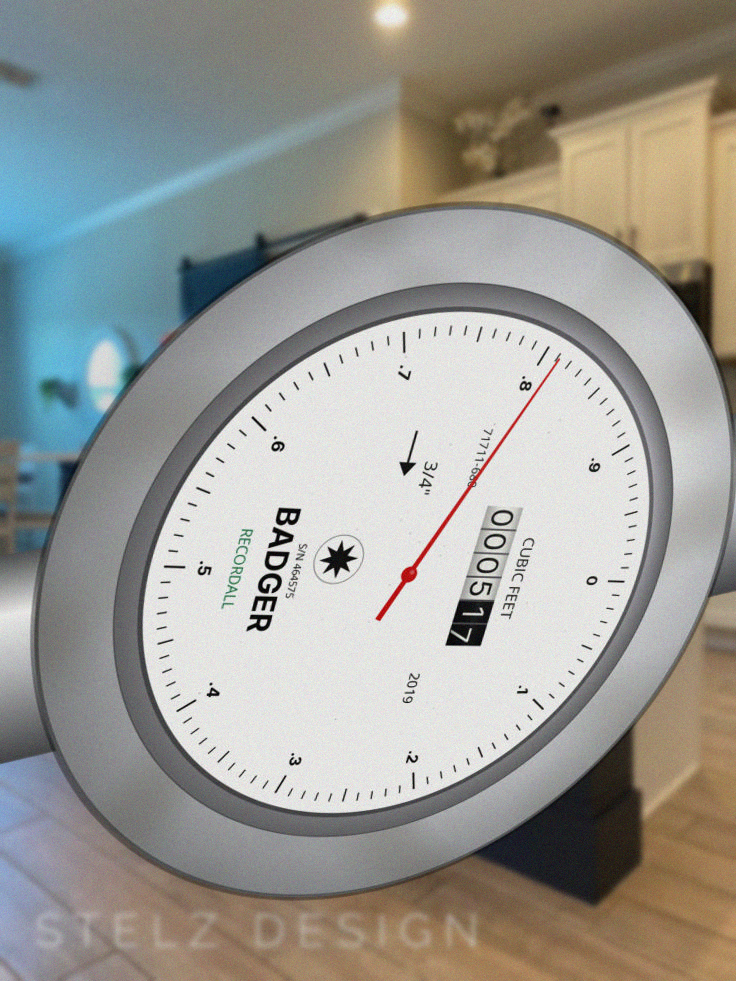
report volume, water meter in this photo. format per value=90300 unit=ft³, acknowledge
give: value=516.81 unit=ft³
